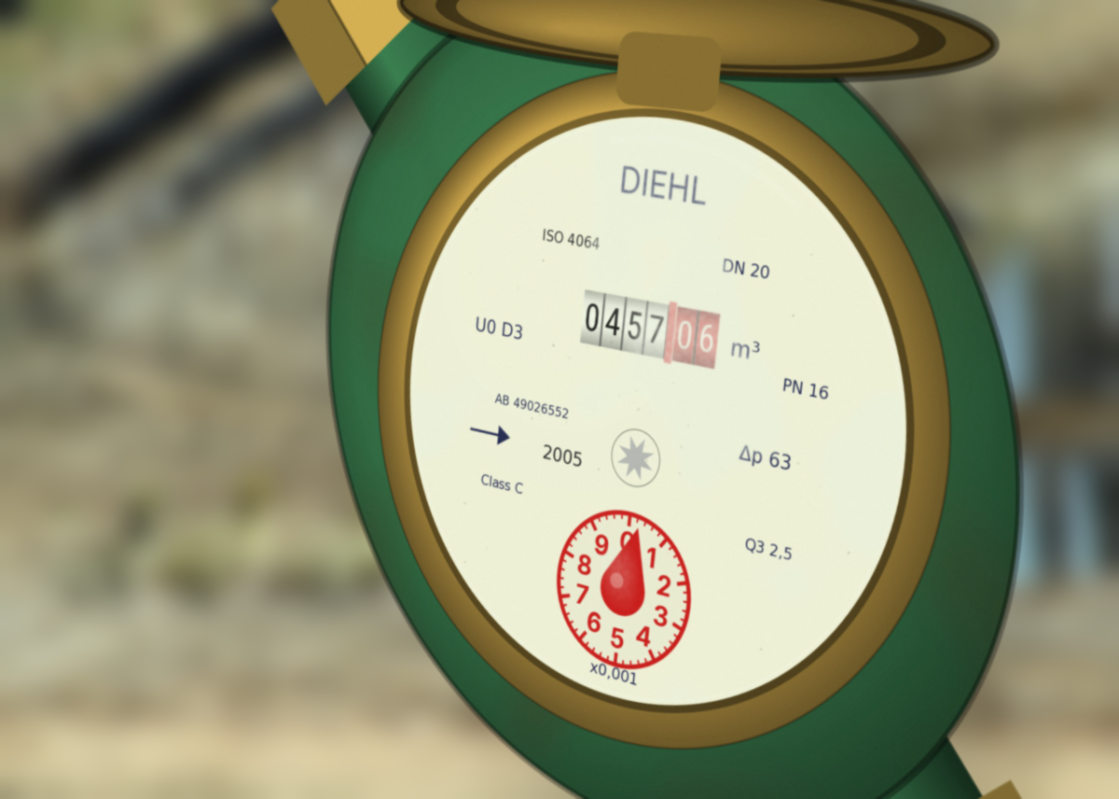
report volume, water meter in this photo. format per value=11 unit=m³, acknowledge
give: value=457.060 unit=m³
